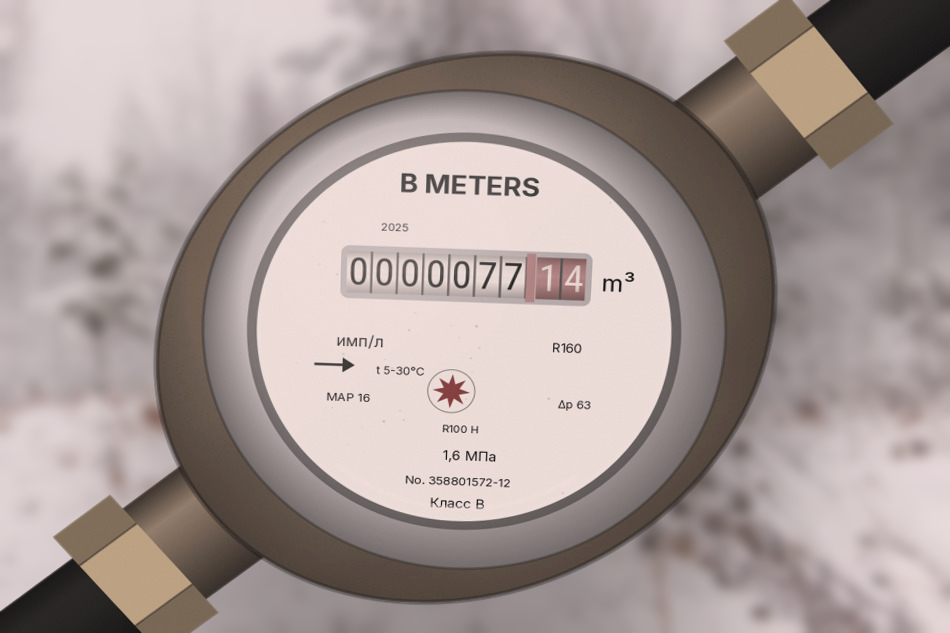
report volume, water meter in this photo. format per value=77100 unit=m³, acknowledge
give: value=77.14 unit=m³
